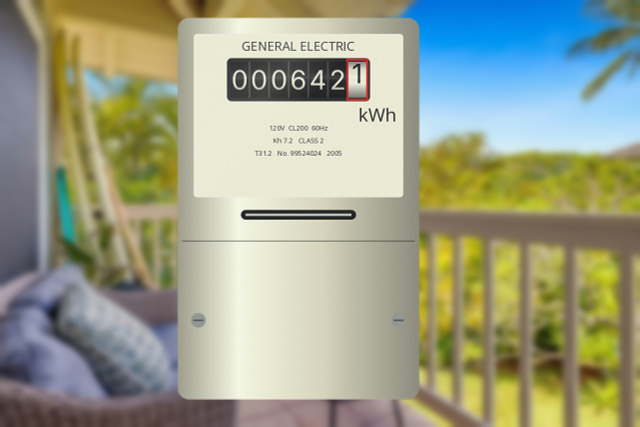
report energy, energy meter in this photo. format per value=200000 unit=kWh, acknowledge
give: value=642.1 unit=kWh
